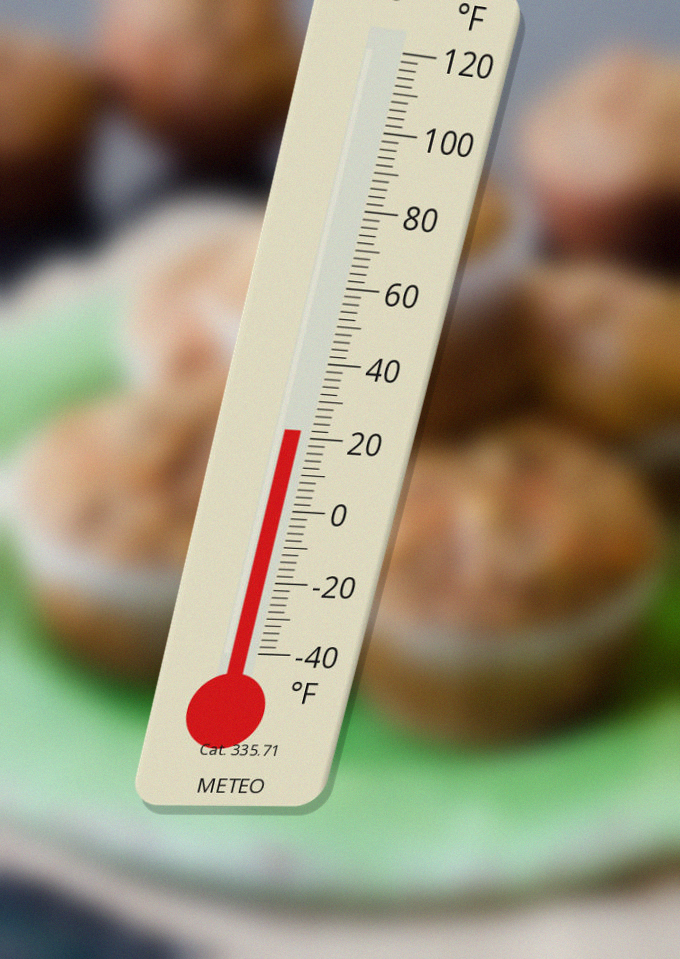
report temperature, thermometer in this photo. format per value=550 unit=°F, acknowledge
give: value=22 unit=°F
